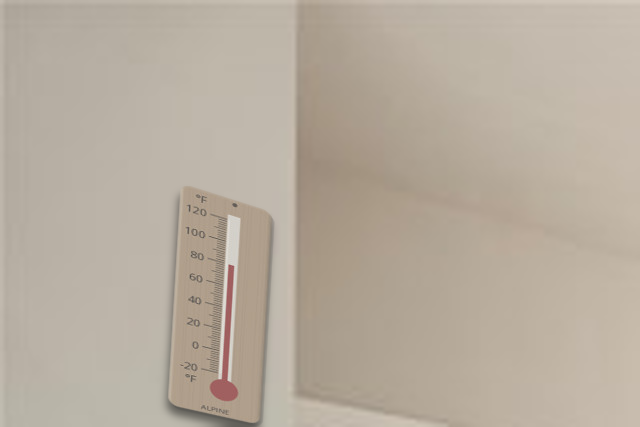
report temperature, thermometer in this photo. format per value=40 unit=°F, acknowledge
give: value=80 unit=°F
